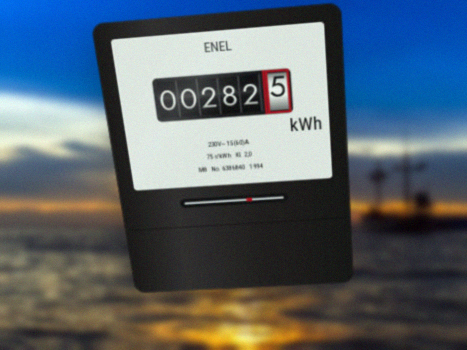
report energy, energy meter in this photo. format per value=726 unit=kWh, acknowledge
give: value=282.5 unit=kWh
